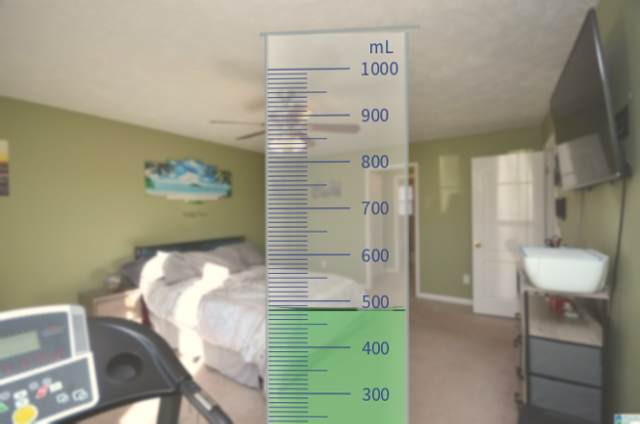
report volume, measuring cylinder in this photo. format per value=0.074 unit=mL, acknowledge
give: value=480 unit=mL
